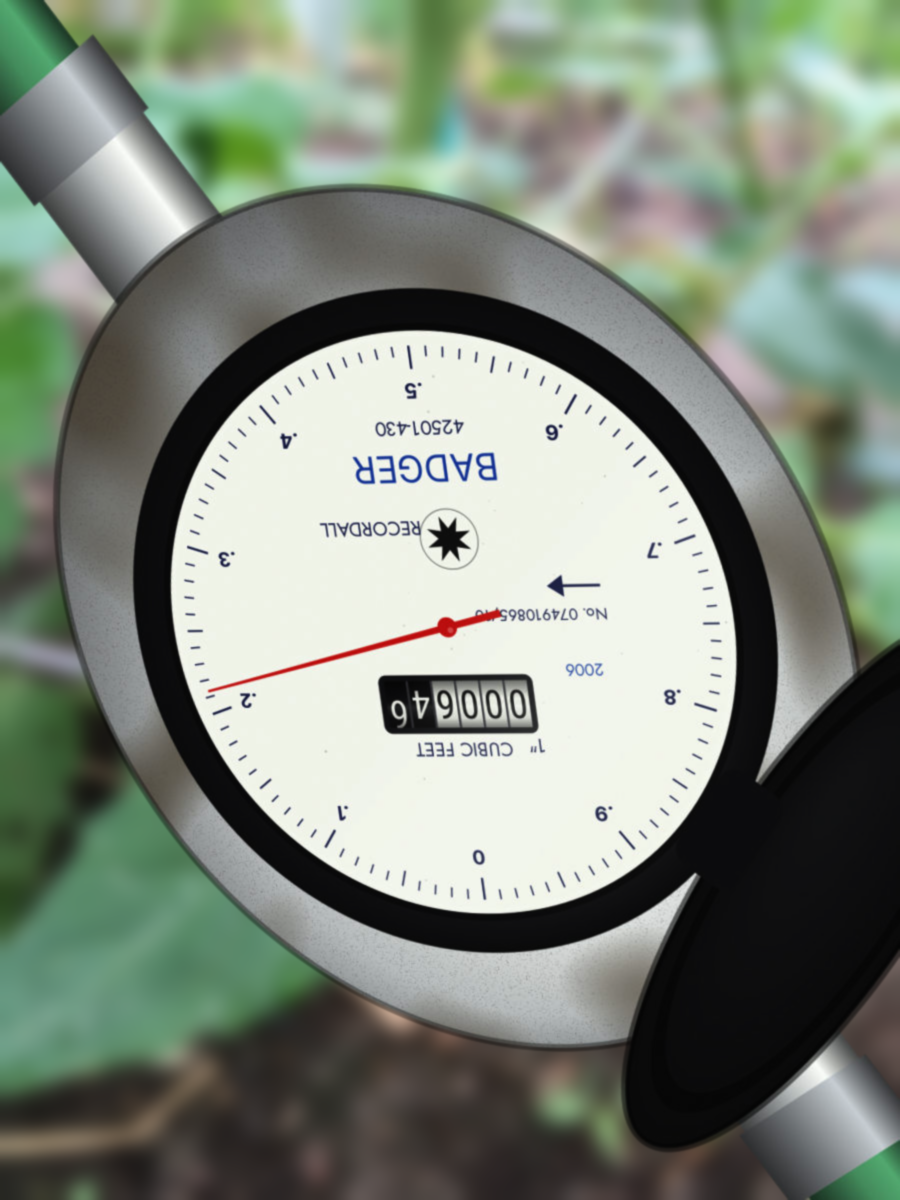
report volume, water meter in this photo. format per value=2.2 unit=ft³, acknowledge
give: value=646.21 unit=ft³
